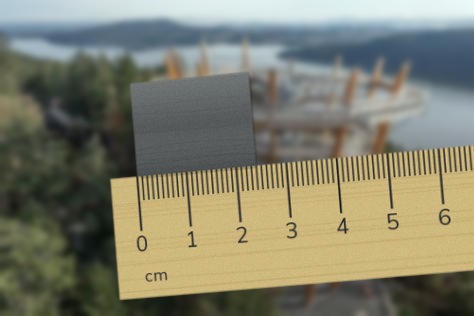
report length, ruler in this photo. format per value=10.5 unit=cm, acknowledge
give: value=2.4 unit=cm
